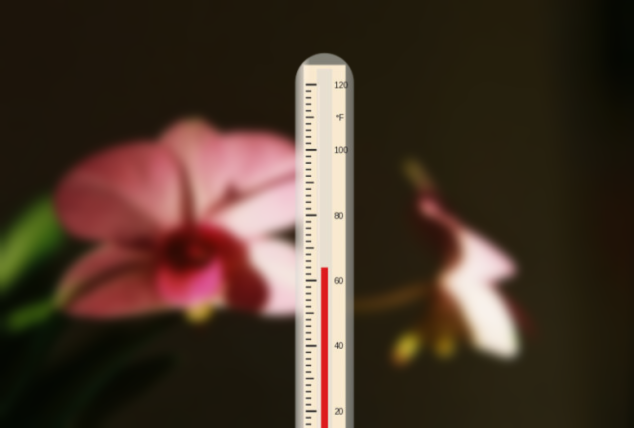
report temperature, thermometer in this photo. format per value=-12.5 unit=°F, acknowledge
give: value=64 unit=°F
